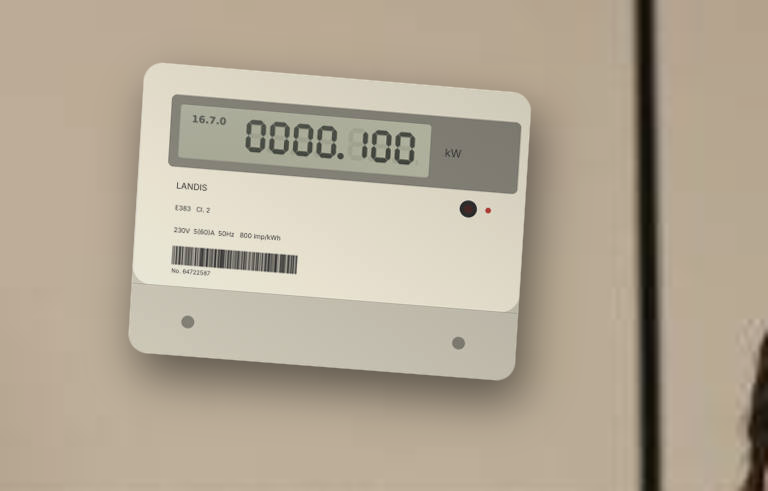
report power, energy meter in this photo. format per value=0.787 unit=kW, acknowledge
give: value=0.100 unit=kW
